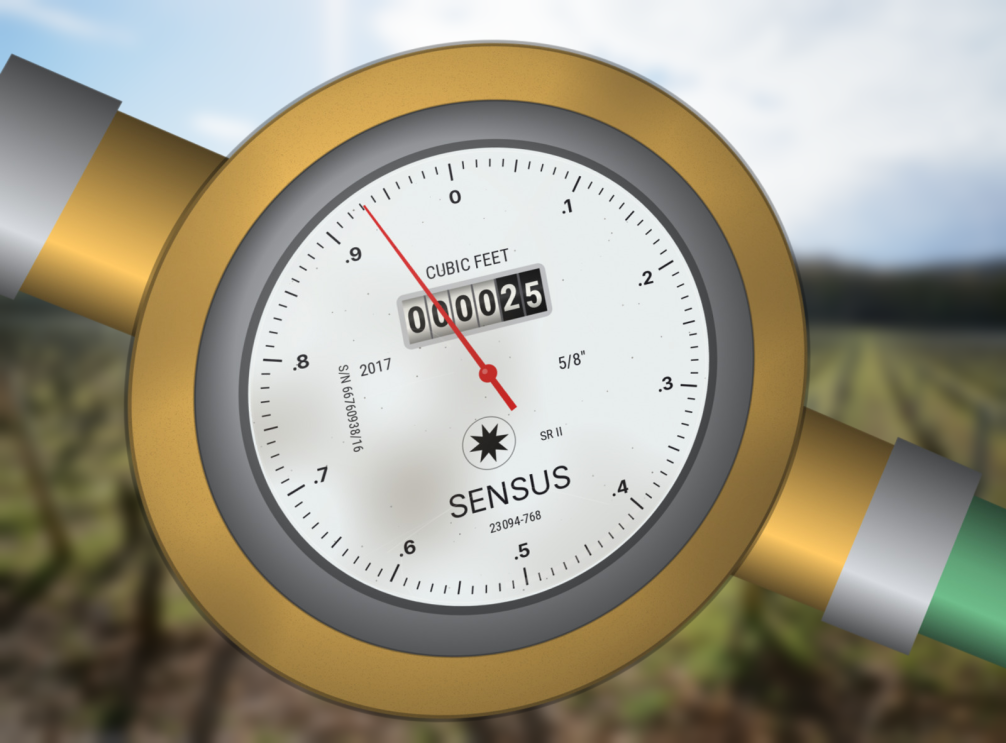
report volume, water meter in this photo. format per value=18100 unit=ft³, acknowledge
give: value=24.93 unit=ft³
